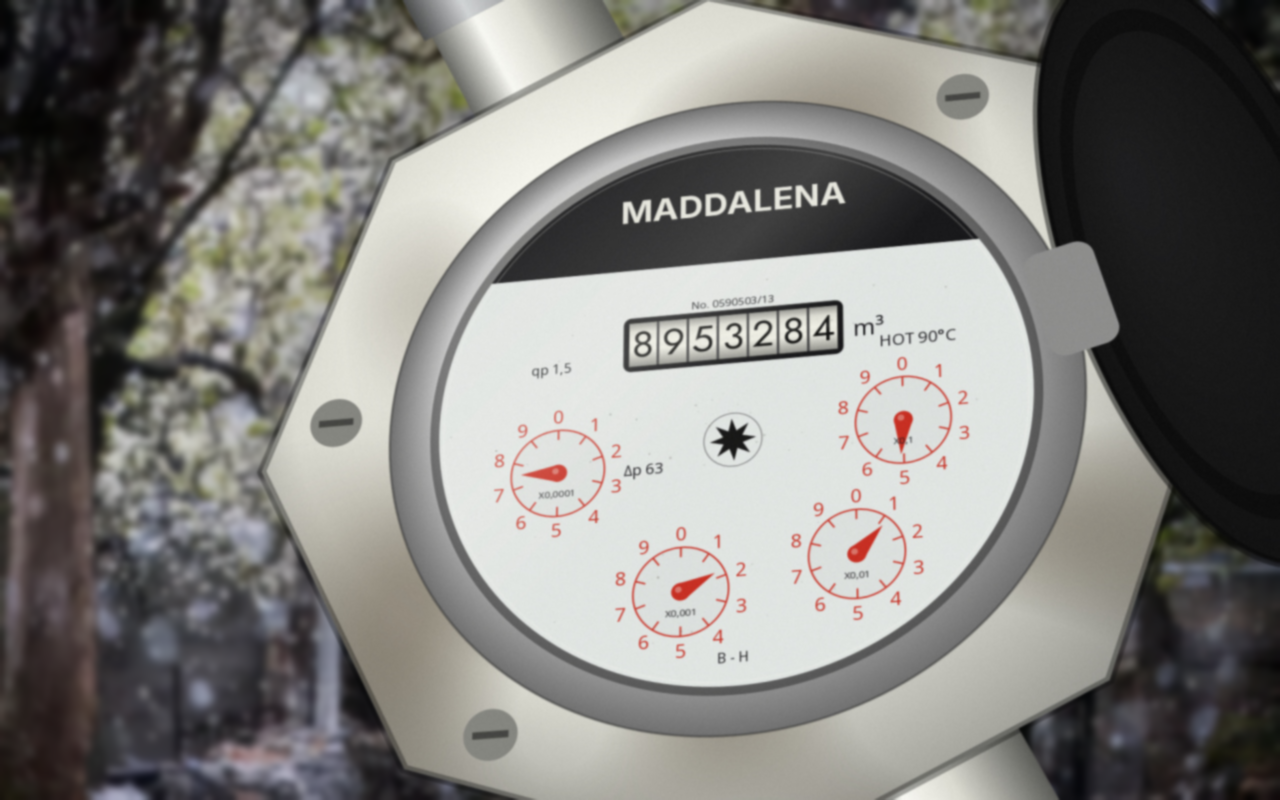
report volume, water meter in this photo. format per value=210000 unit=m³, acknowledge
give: value=8953284.5117 unit=m³
